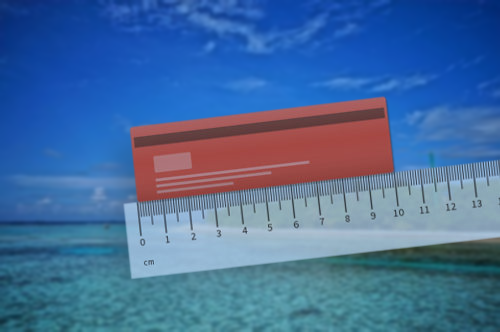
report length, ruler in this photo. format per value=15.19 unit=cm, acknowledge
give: value=10 unit=cm
